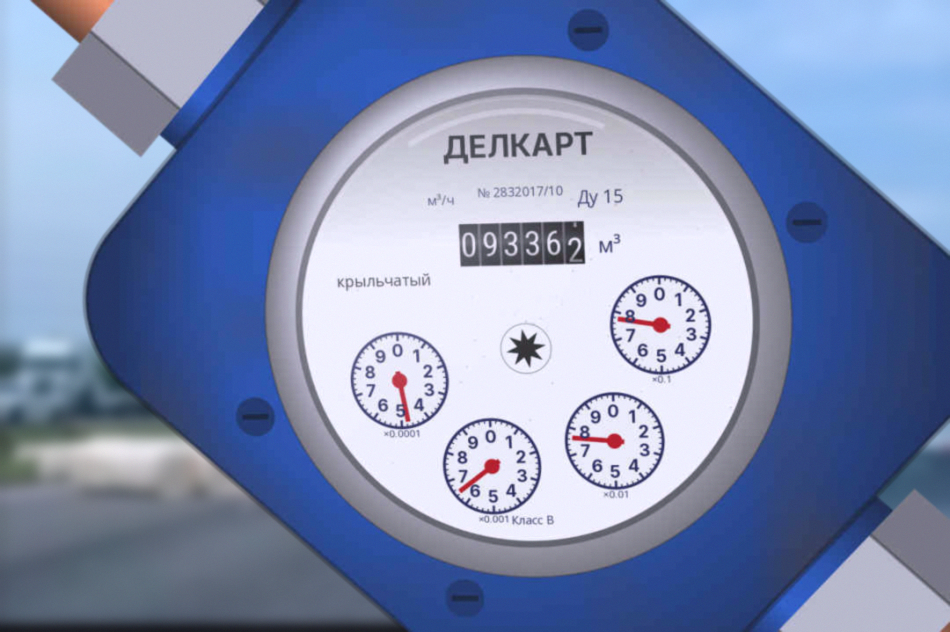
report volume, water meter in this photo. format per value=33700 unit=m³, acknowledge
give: value=93361.7764 unit=m³
